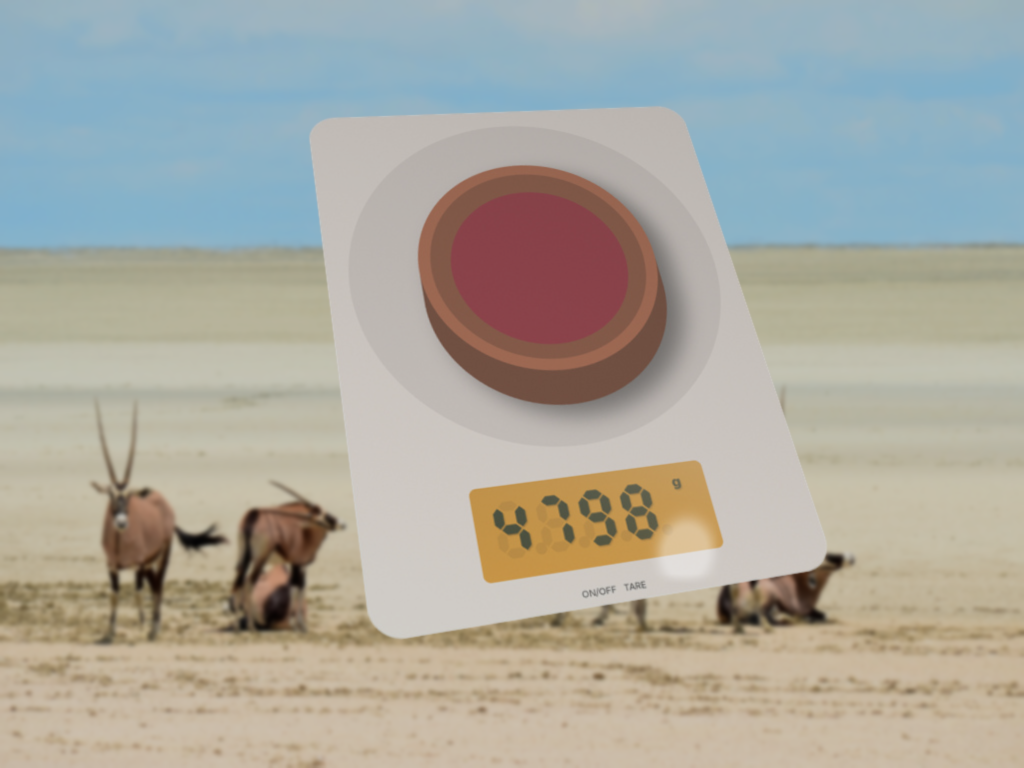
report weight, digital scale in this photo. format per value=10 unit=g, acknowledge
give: value=4798 unit=g
